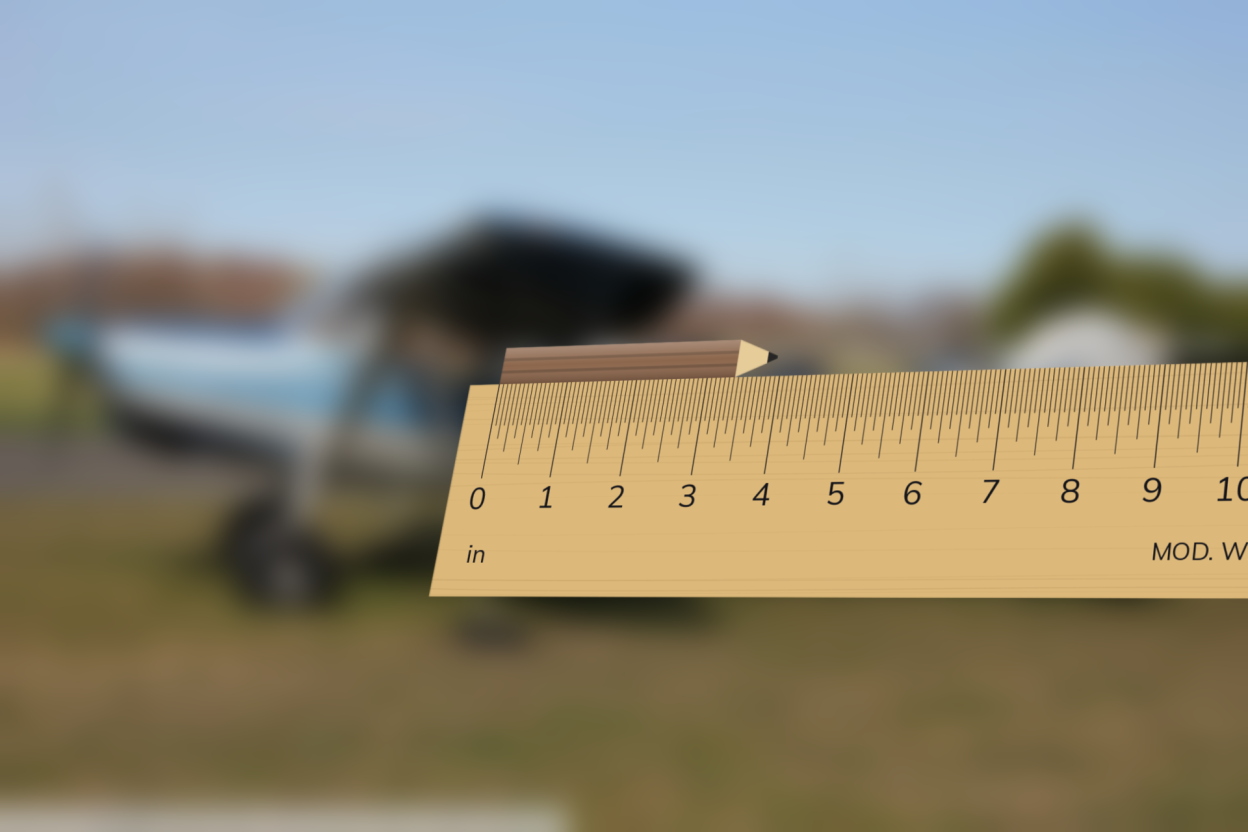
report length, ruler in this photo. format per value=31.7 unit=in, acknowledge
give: value=3.9375 unit=in
